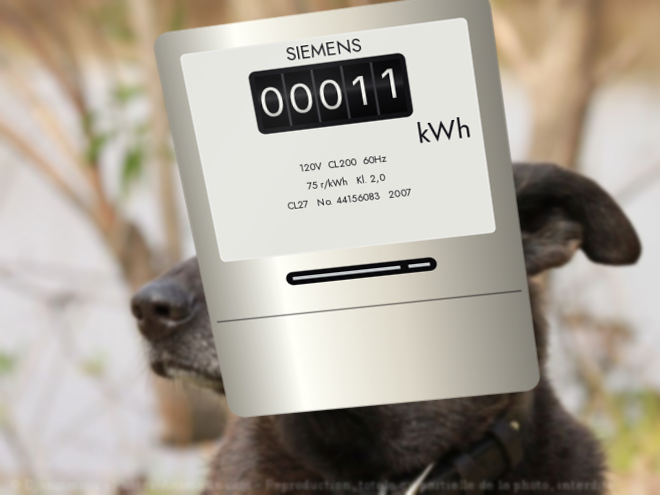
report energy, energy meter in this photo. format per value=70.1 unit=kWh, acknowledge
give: value=11 unit=kWh
